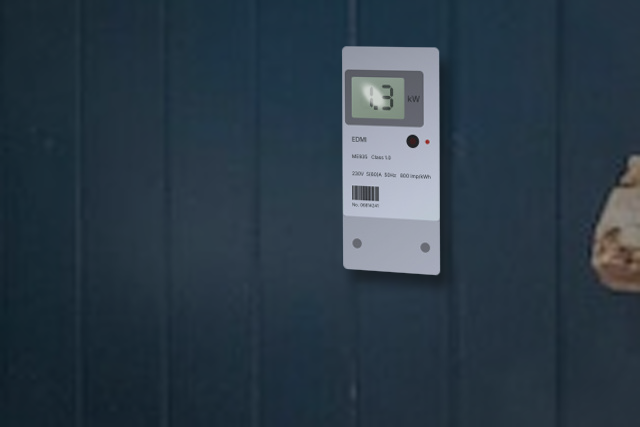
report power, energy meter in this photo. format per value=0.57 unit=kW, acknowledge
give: value=1.3 unit=kW
